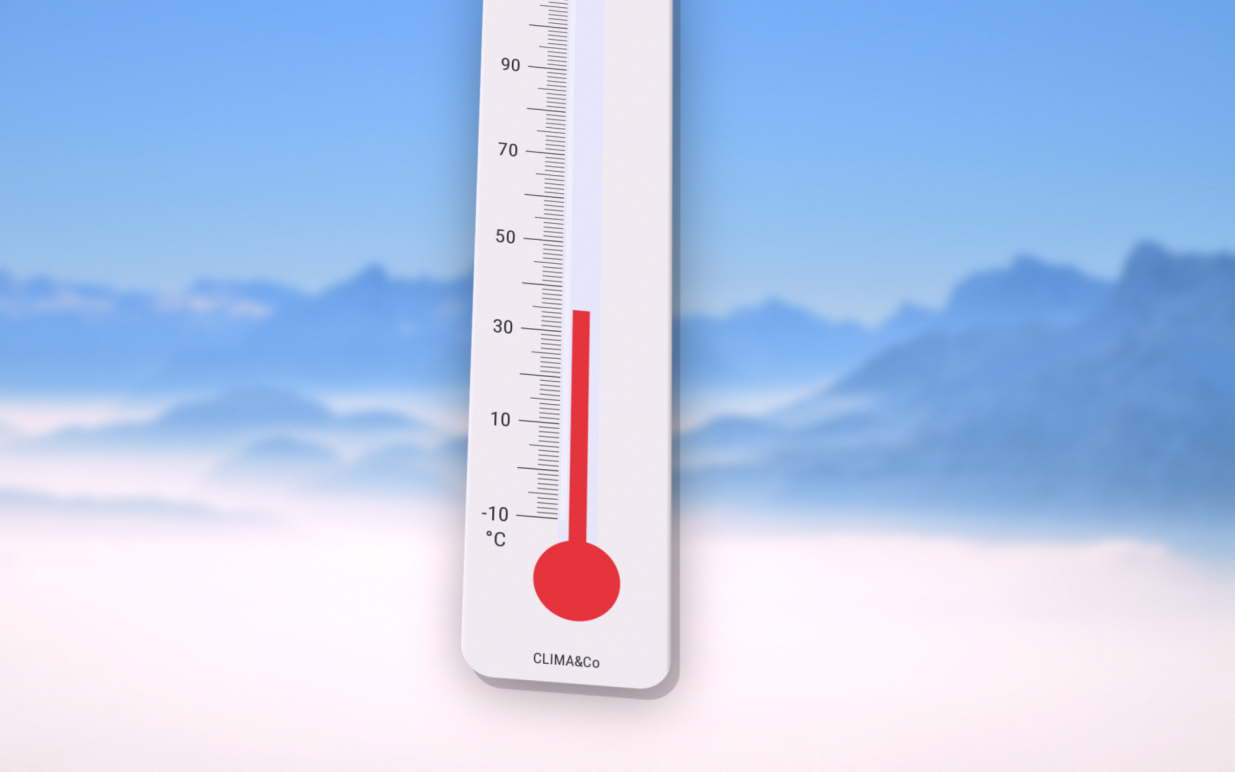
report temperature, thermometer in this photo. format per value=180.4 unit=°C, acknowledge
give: value=35 unit=°C
